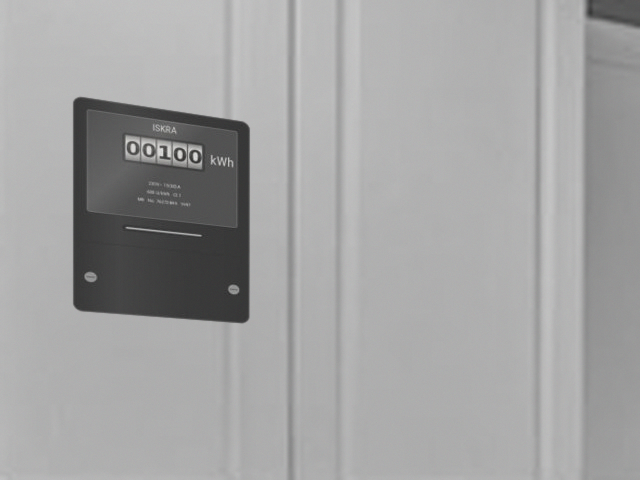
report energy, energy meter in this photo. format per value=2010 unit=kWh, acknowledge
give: value=100 unit=kWh
